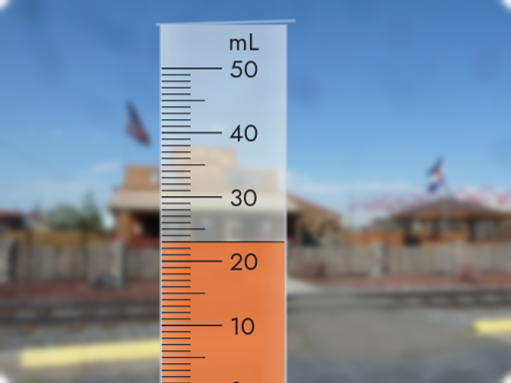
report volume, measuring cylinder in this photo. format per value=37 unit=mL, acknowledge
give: value=23 unit=mL
